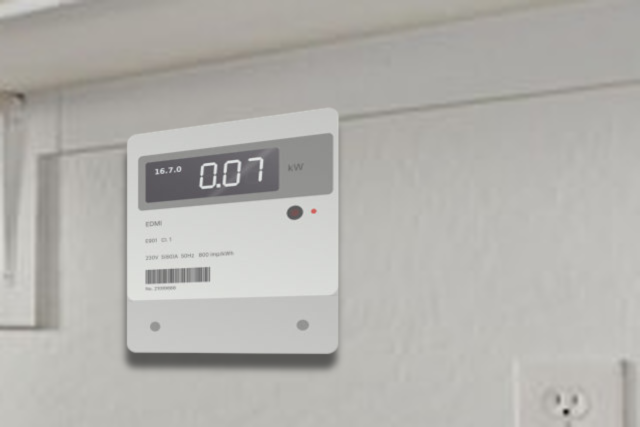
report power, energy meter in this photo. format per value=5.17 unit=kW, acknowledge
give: value=0.07 unit=kW
